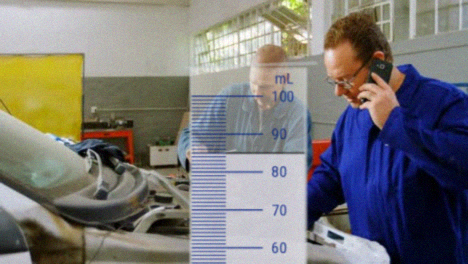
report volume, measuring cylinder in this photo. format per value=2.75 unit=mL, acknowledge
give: value=85 unit=mL
